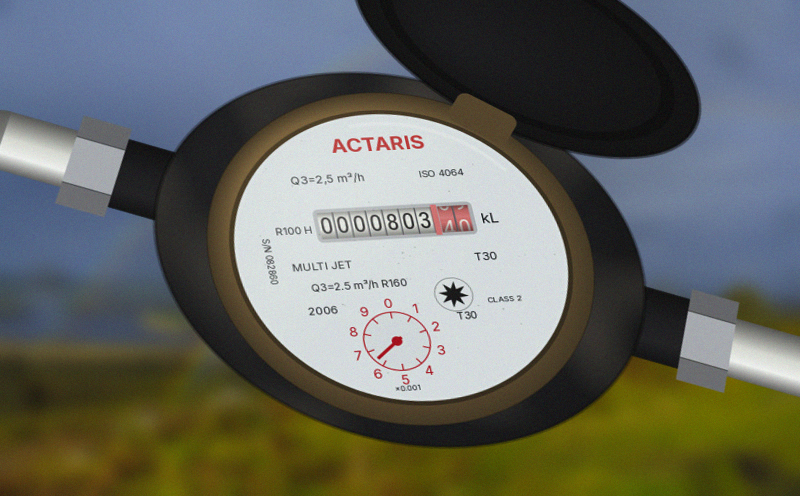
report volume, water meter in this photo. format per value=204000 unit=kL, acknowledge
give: value=803.396 unit=kL
